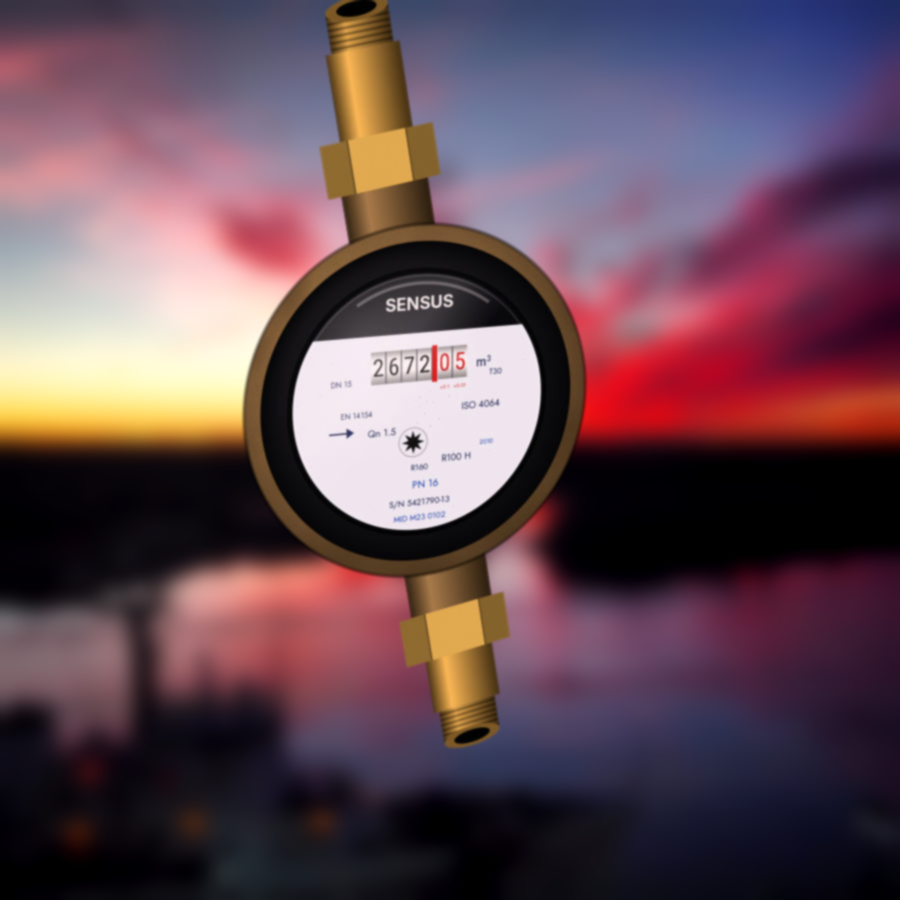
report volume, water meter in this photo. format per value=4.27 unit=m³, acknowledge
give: value=2672.05 unit=m³
